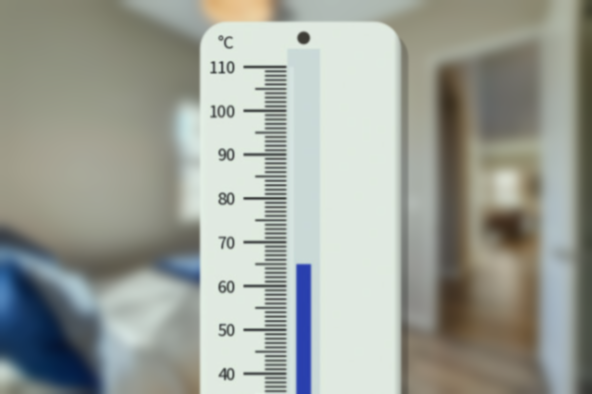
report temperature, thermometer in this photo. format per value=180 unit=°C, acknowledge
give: value=65 unit=°C
